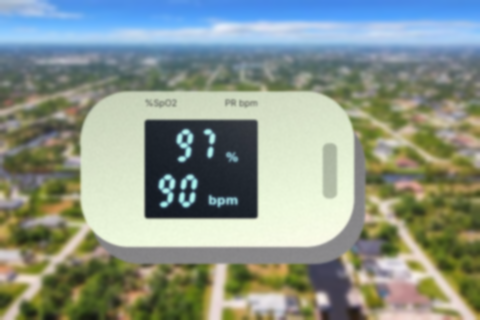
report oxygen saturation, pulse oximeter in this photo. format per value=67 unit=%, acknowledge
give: value=97 unit=%
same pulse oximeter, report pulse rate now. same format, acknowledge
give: value=90 unit=bpm
